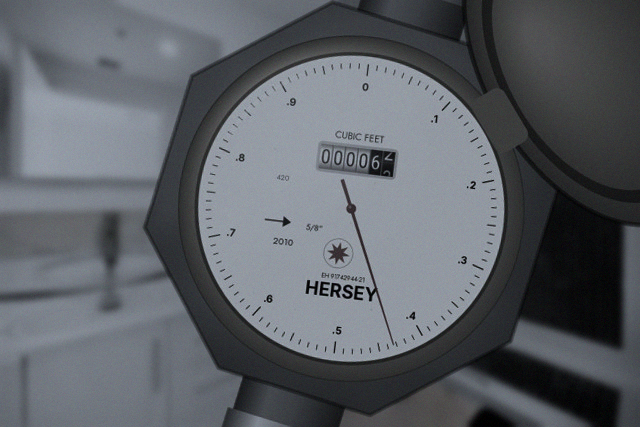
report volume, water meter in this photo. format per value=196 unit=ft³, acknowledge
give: value=62.43 unit=ft³
